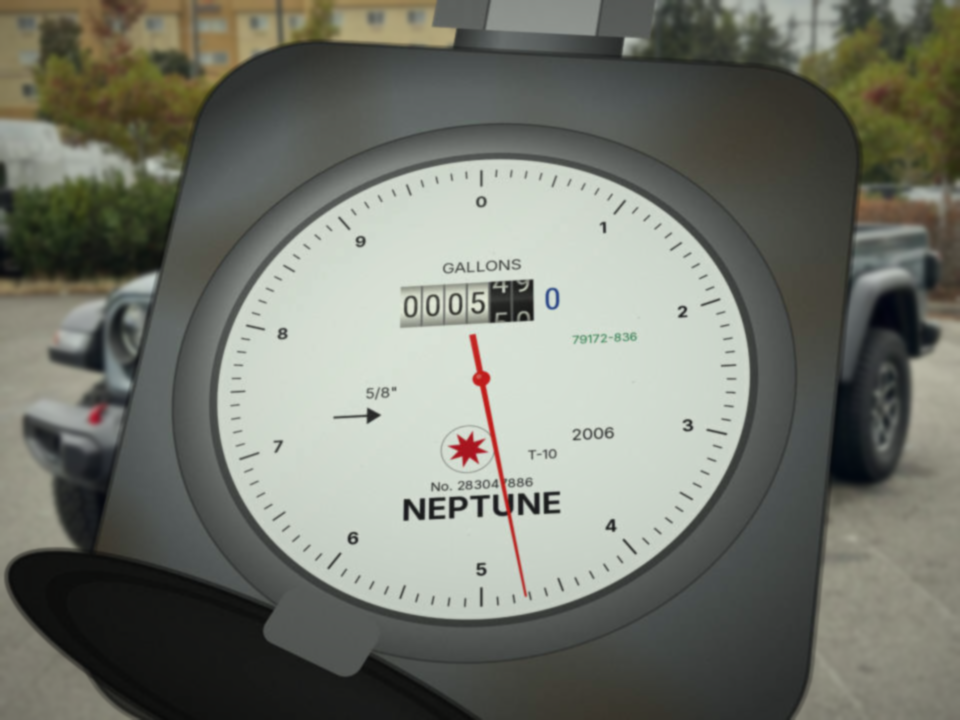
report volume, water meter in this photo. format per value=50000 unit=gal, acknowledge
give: value=5494.7 unit=gal
